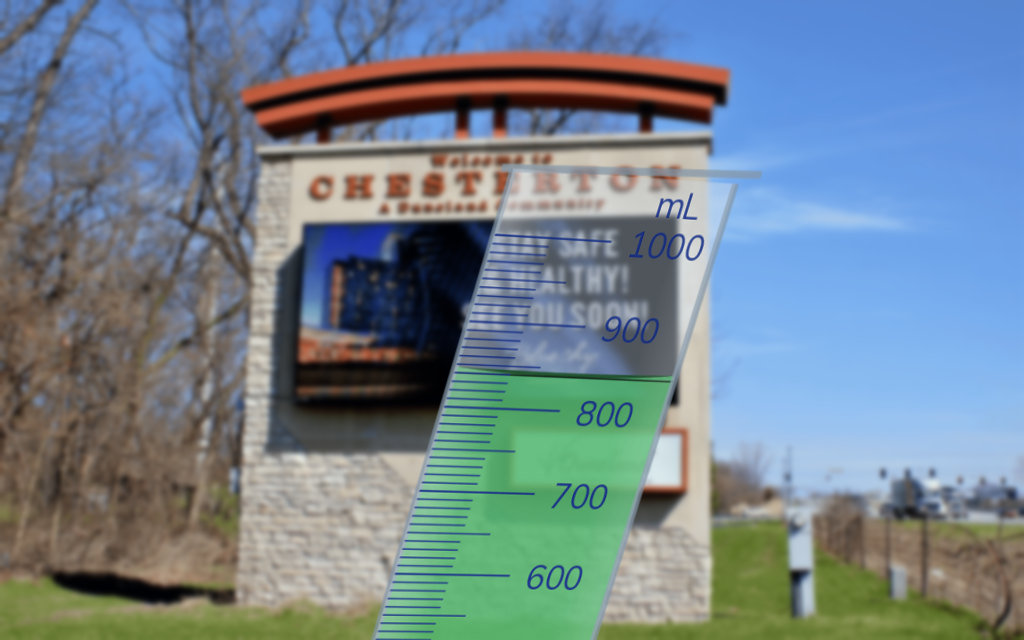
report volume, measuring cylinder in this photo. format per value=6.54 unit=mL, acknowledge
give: value=840 unit=mL
